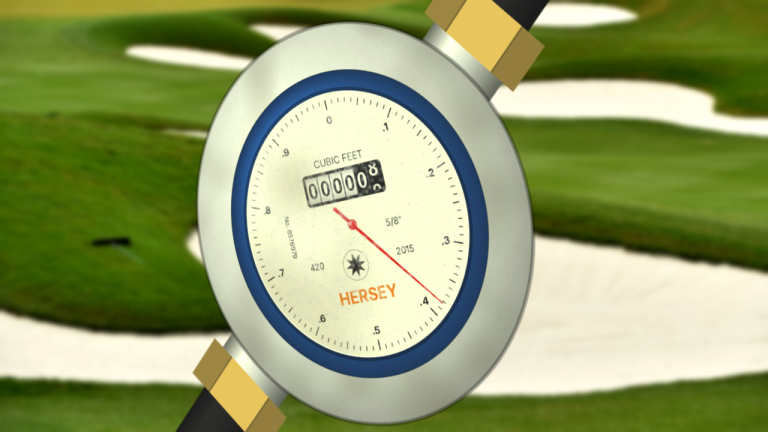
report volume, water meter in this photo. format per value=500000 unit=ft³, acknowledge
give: value=8.38 unit=ft³
